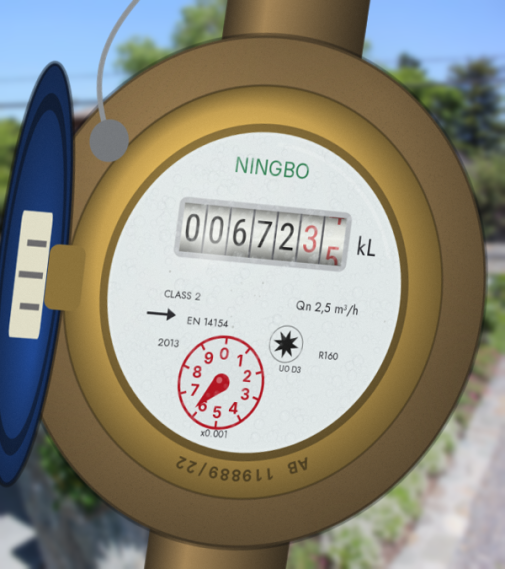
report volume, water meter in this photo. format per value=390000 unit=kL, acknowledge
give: value=672.346 unit=kL
